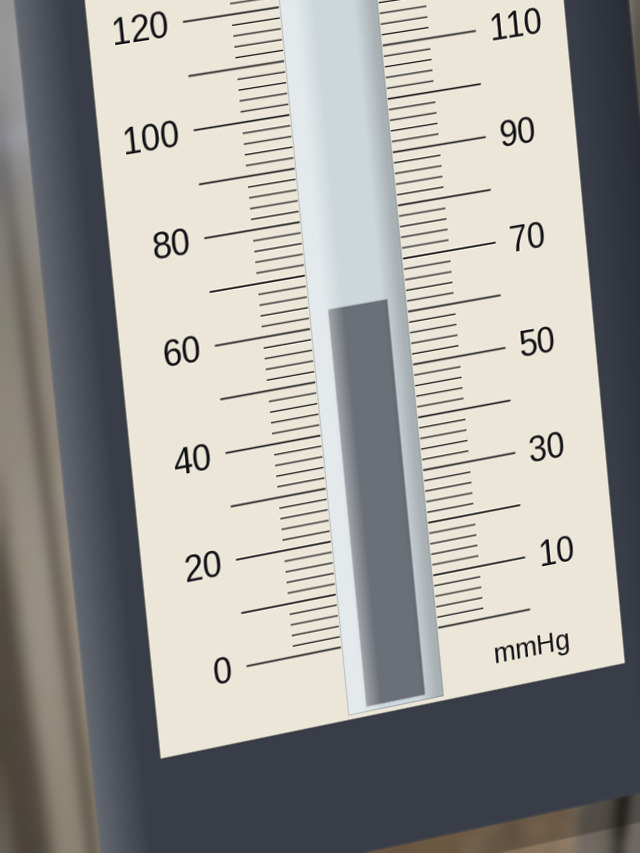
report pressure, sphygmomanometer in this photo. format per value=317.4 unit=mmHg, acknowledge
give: value=63 unit=mmHg
